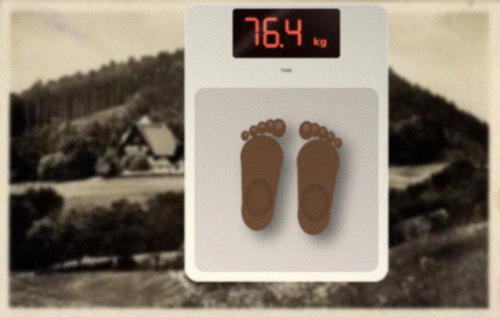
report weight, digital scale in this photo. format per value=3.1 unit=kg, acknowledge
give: value=76.4 unit=kg
